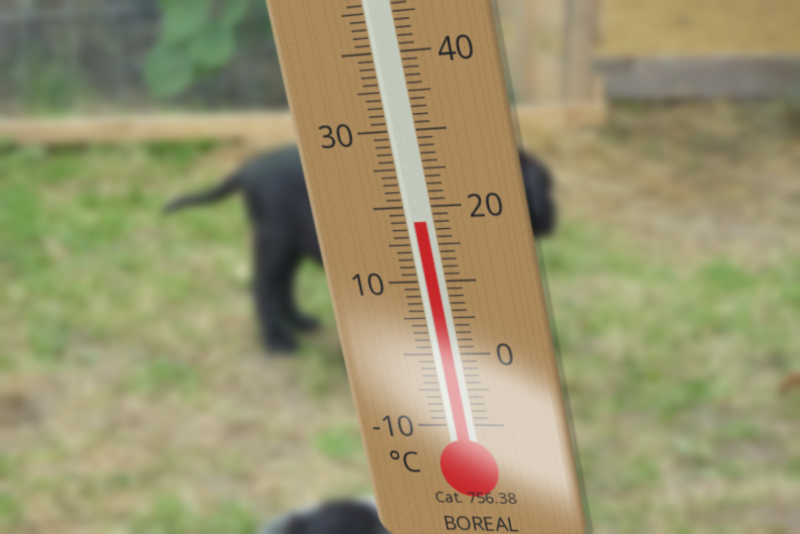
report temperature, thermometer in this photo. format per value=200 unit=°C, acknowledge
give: value=18 unit=°C
